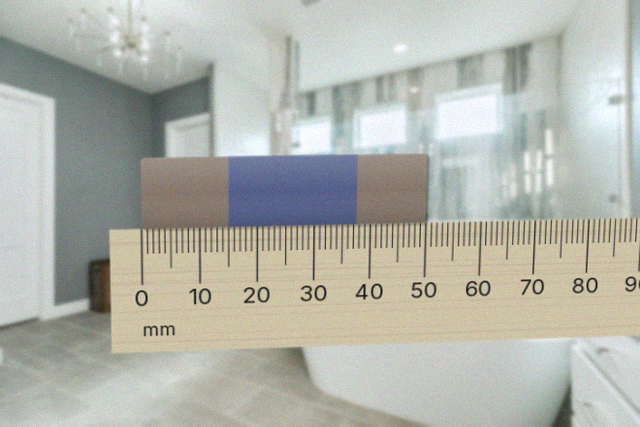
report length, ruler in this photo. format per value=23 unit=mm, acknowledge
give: value=50 unit=mm
